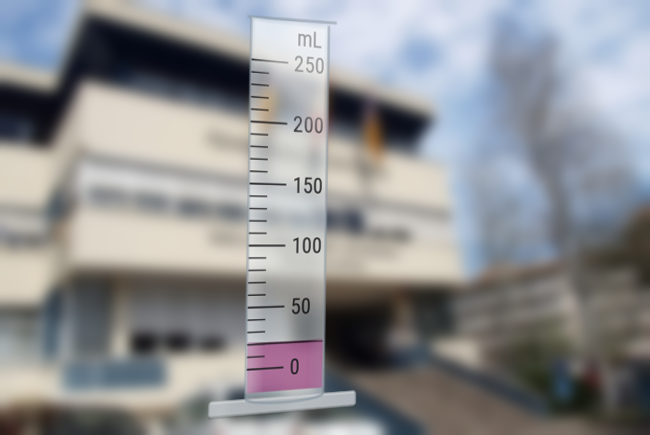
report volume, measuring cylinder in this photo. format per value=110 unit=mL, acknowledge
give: value=20 unit=mL
